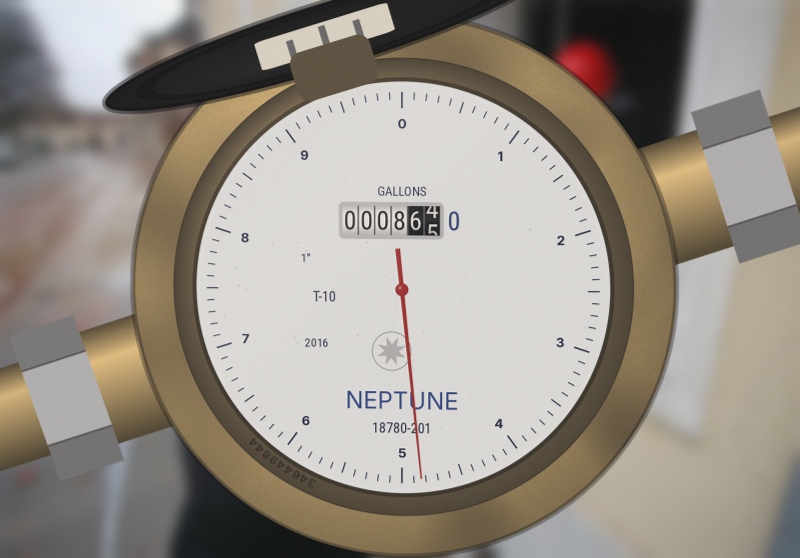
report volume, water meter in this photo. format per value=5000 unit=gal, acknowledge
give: value=8644.8 unit=gal
